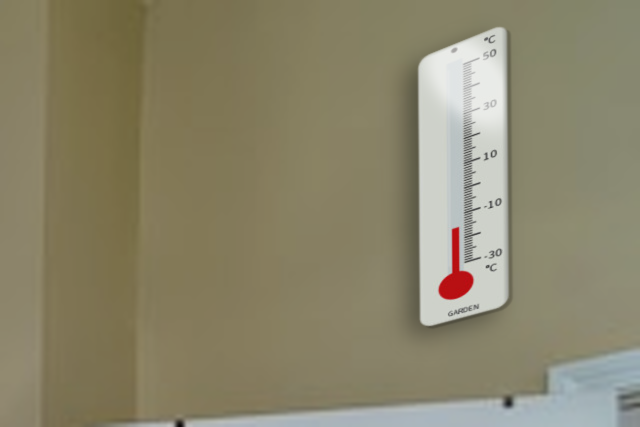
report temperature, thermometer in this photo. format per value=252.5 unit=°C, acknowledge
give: value=-15 unit=°C
